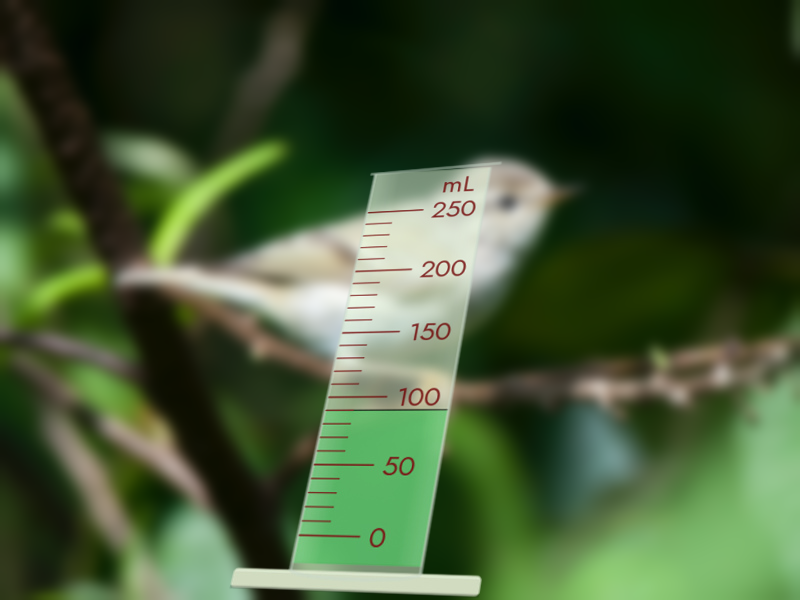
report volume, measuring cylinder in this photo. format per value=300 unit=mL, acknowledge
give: value=90 unit=mL
